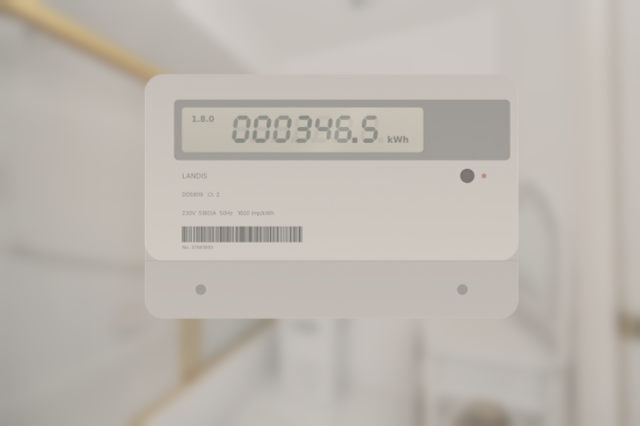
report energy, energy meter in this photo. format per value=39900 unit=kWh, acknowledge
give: value=346.5 unit=kWh
